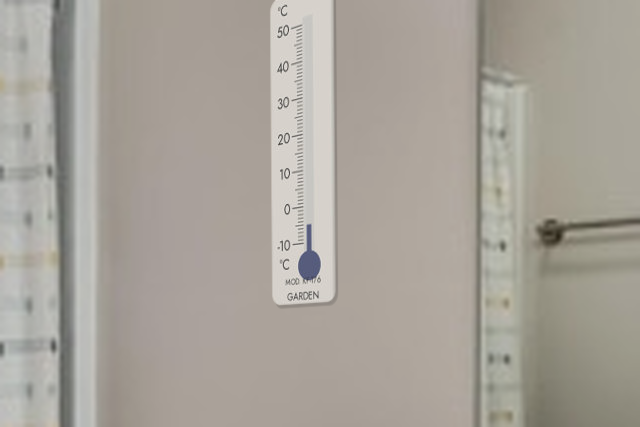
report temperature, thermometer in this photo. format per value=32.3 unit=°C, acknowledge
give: value=-5 unit=°C
